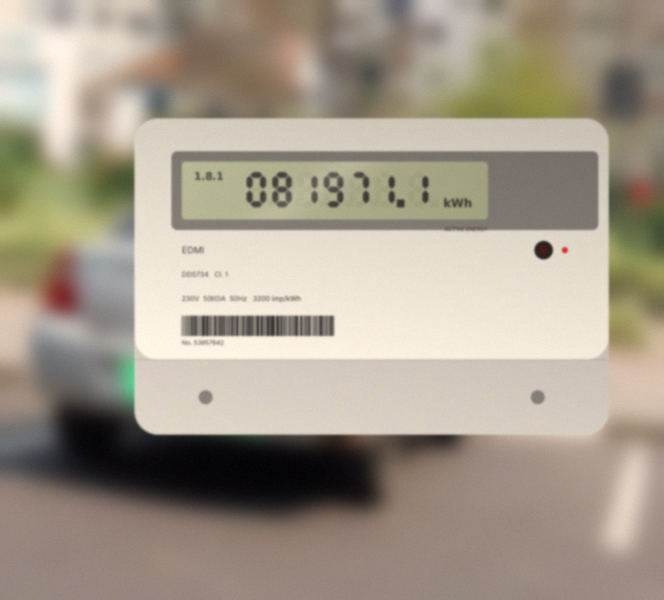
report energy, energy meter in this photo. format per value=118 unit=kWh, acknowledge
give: value=81971.1 unit=kWh
